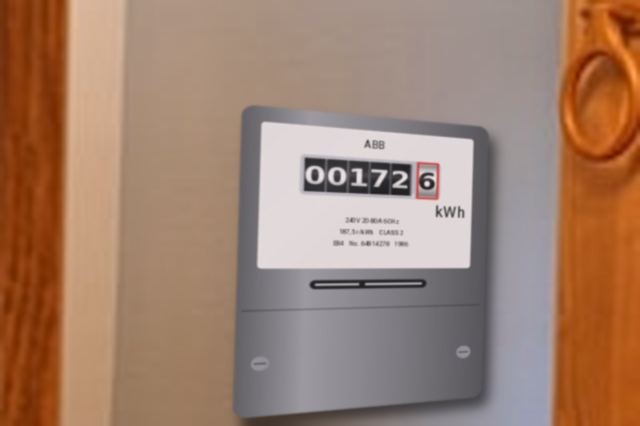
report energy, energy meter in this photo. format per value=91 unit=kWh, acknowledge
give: value=172.6 unit=kWh
